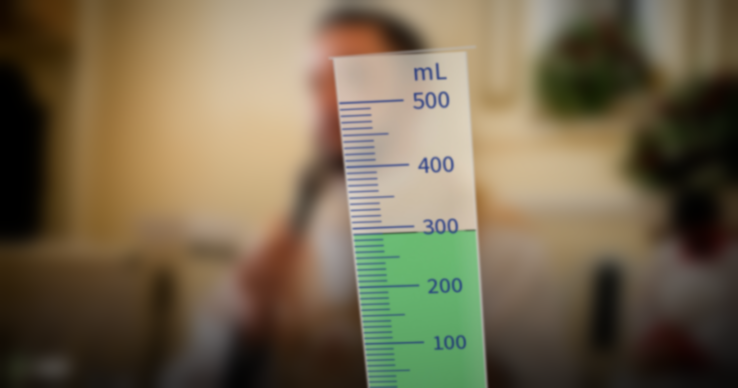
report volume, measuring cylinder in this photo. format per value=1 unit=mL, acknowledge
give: value=290 unit=mL
